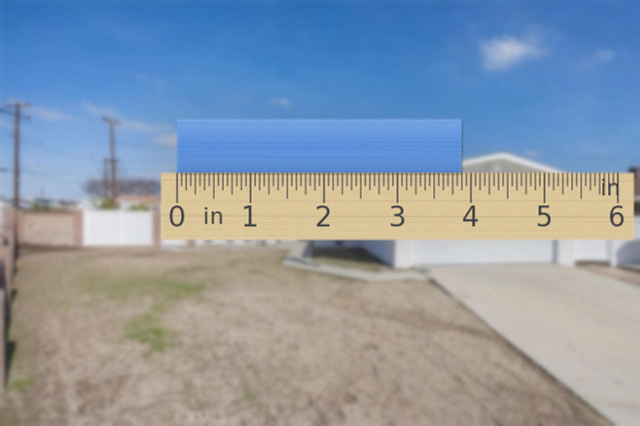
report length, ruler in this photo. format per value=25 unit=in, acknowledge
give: value=3.875 unit=in
